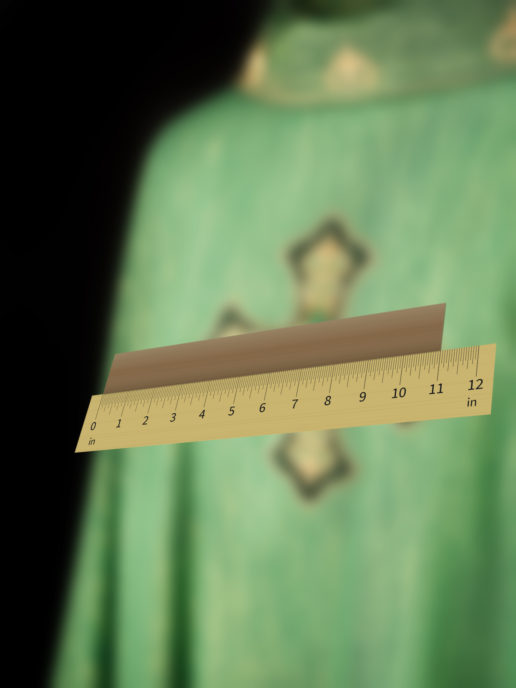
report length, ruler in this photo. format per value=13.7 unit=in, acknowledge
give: value=11 unit=in
